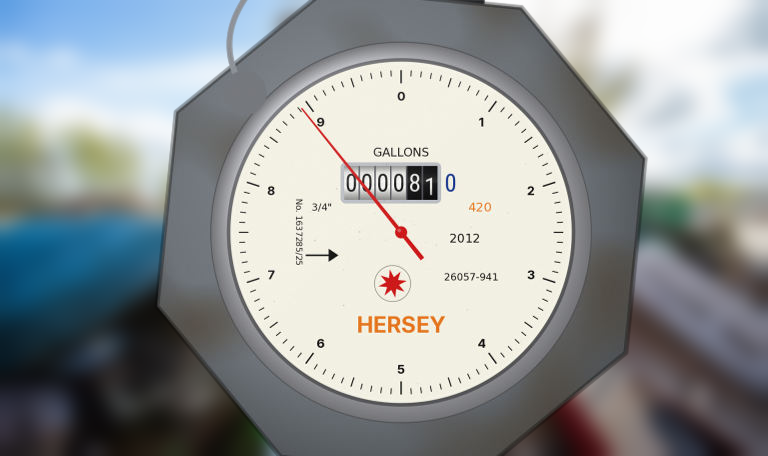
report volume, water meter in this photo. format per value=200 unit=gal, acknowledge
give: value=808.9 unit=gal
